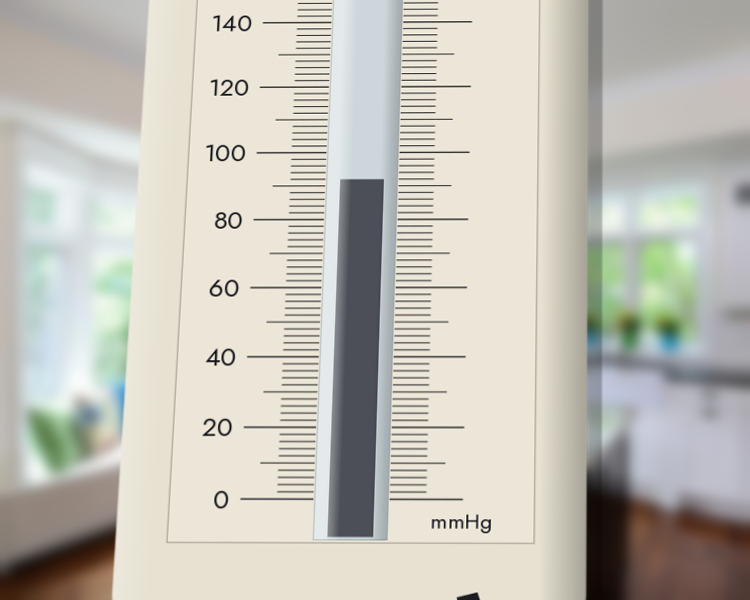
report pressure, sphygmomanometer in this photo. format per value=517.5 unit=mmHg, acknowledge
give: value=92 unit=mmHg
